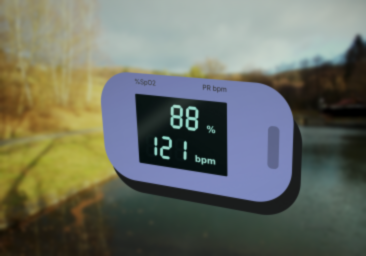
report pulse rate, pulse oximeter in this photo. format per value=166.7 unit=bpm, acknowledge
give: value=121 unit=bpm
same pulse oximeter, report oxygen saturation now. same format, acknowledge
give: value=88 unit=%
